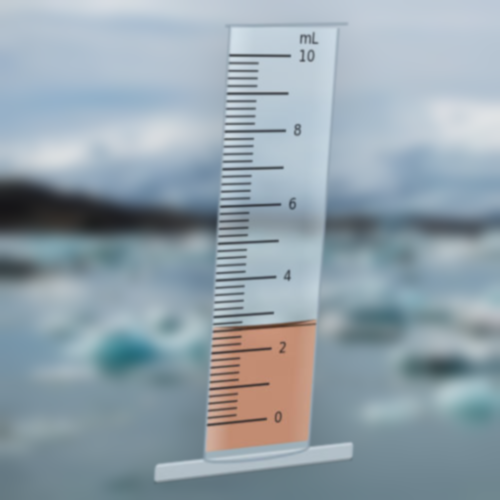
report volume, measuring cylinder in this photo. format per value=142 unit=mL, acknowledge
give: value=2.6 unit=mL
